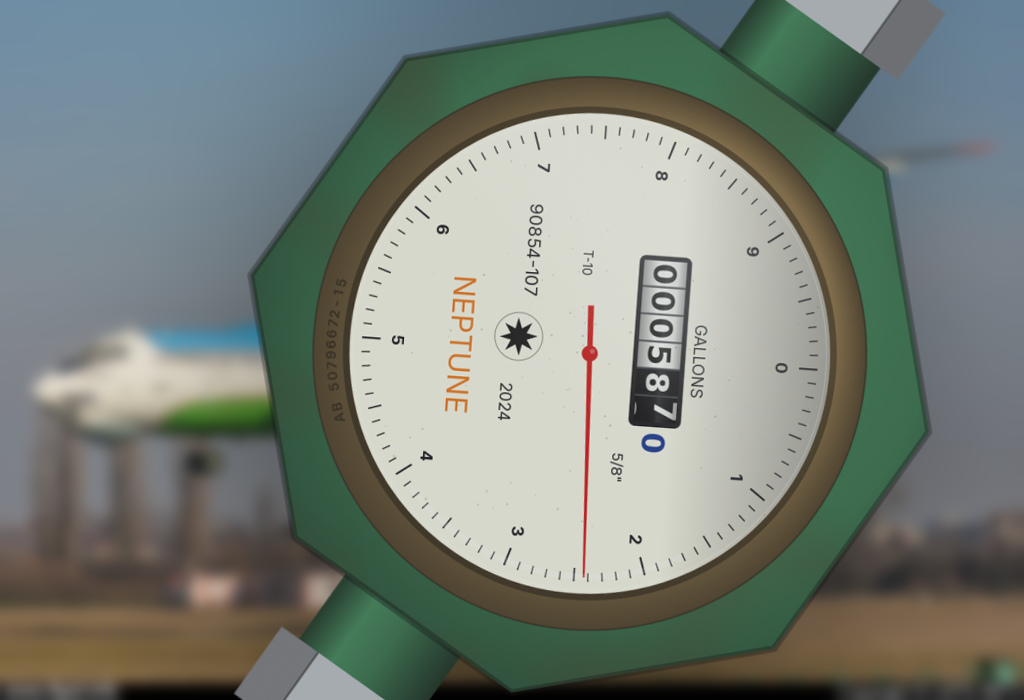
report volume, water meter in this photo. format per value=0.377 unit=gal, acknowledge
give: value=5872.4 unit=gal
